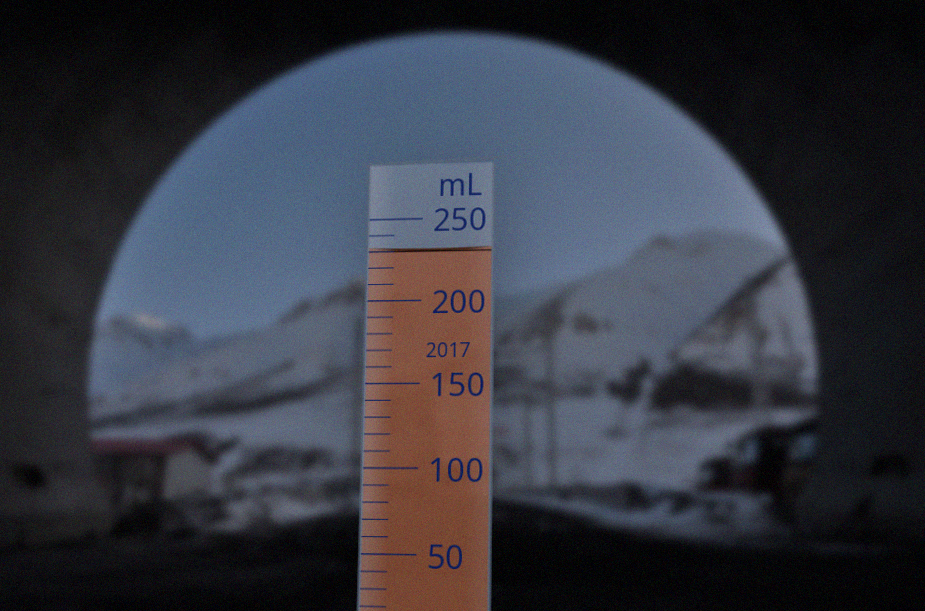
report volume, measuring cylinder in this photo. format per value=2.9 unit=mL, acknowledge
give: value=230 unit=mL
